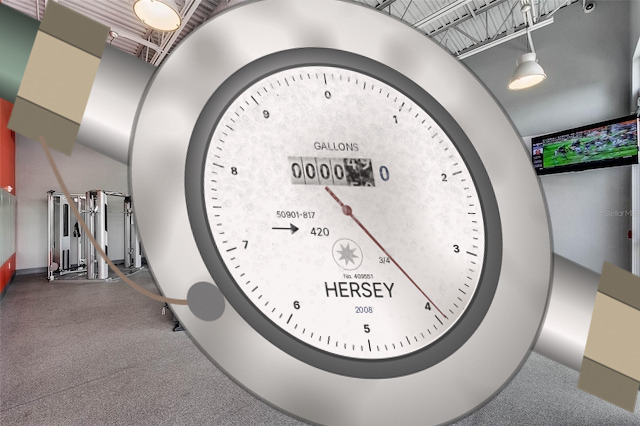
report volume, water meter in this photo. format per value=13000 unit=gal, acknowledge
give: value=493.9 unit=gal
